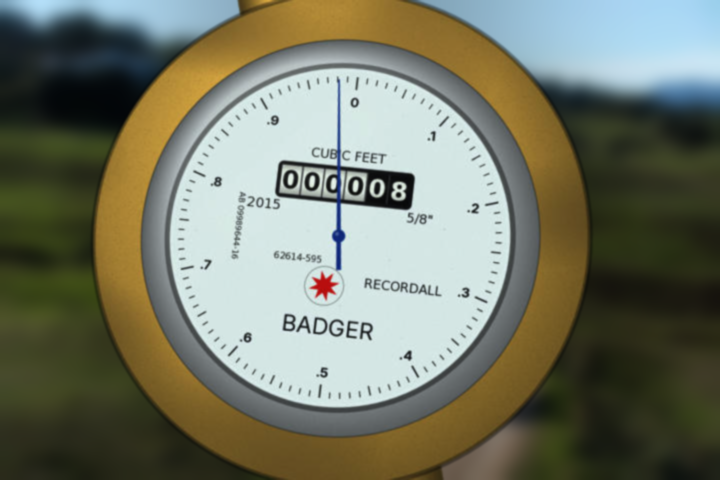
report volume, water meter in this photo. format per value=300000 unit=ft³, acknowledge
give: value=7.98 unit=ft³
